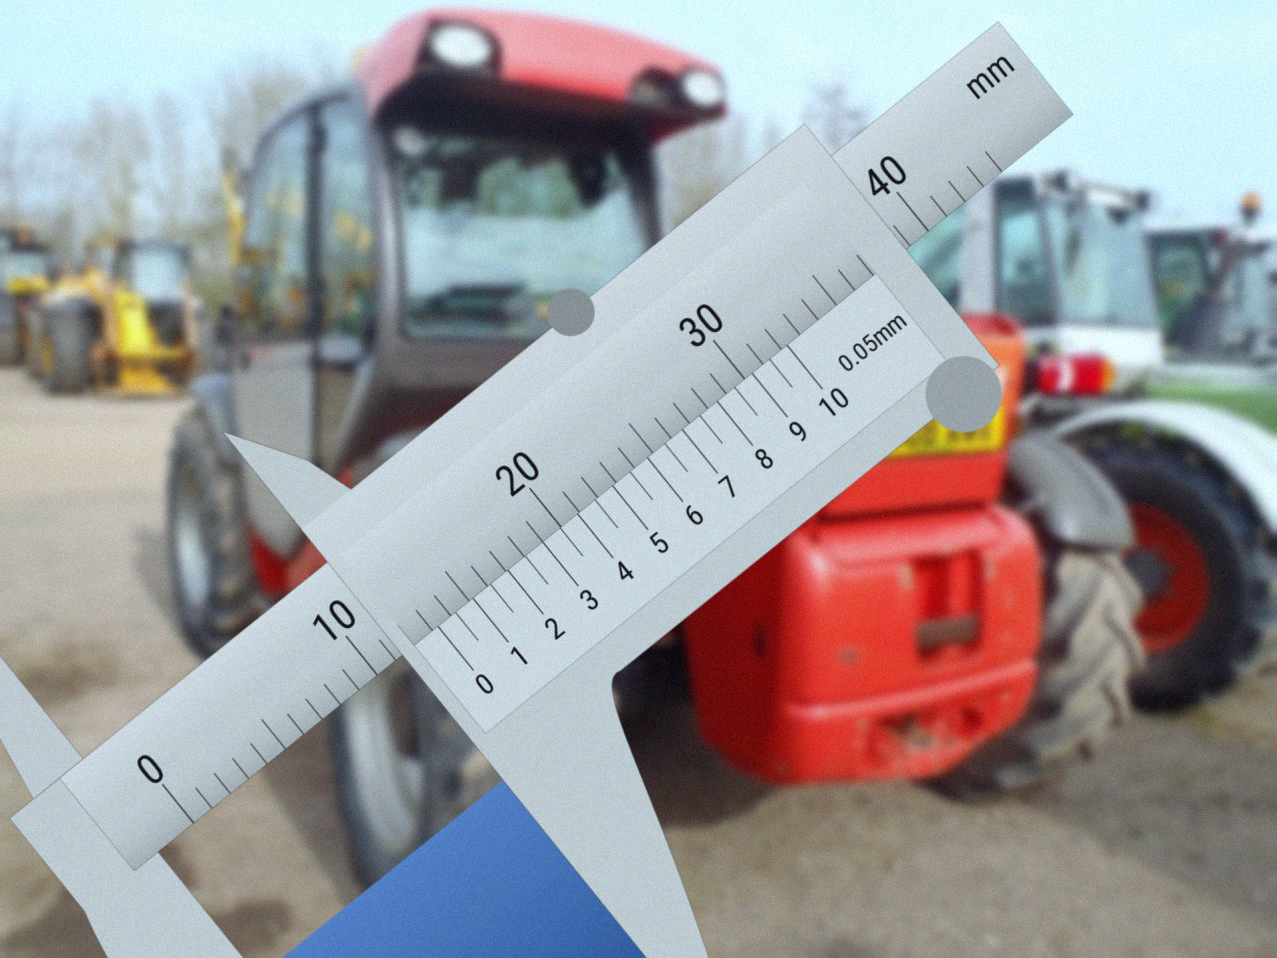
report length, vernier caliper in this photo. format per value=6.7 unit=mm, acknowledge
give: value=13.30 unit=mm
